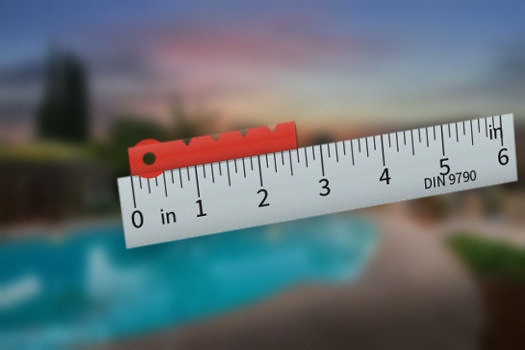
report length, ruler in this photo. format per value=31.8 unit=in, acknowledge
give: value=2.625 unit=in
